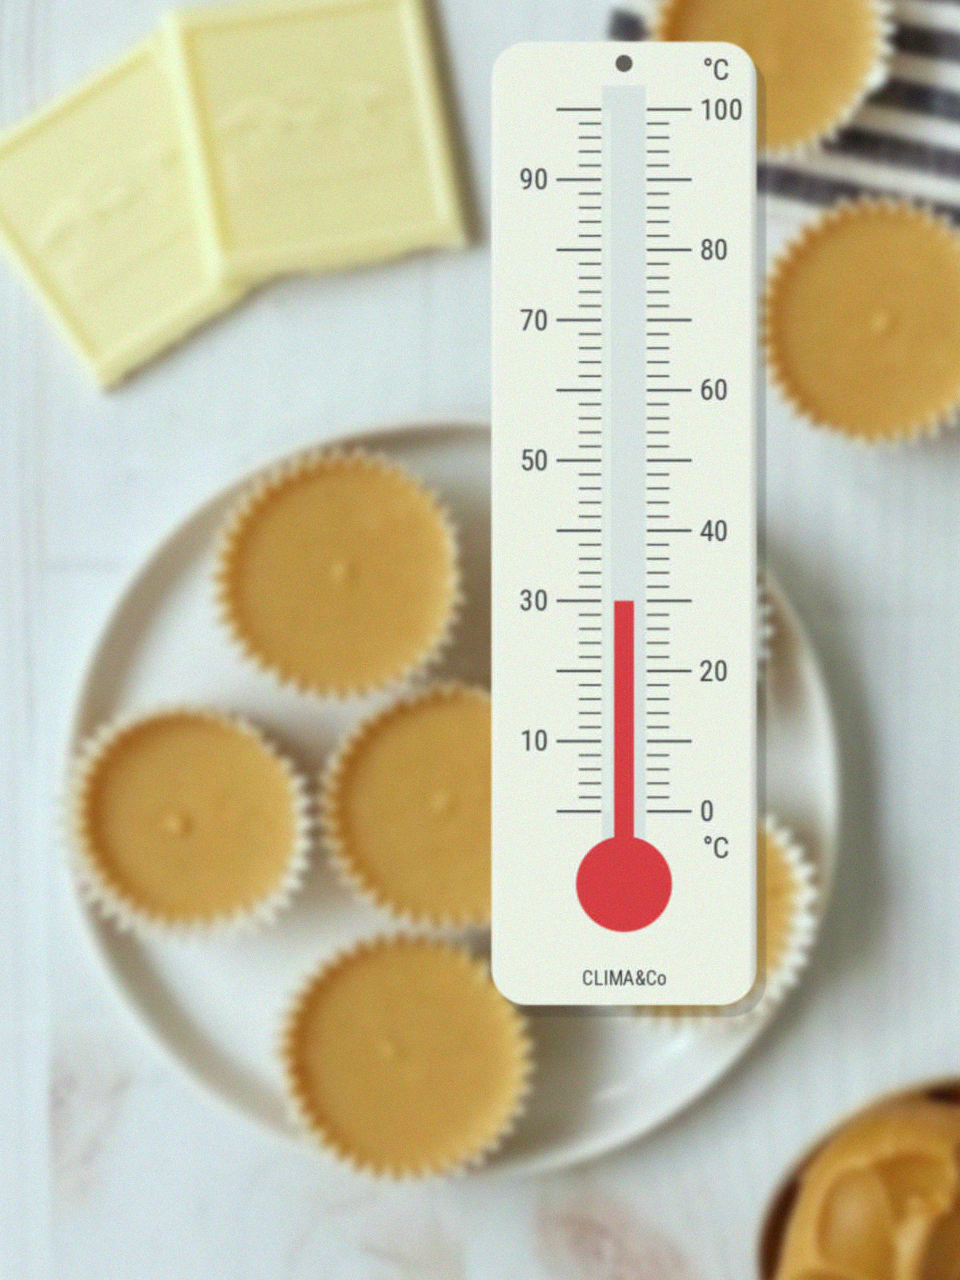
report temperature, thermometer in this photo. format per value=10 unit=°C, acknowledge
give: value=30 unit=°C
